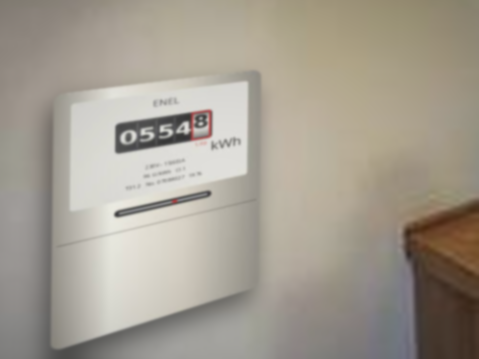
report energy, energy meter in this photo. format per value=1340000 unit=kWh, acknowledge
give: value=554.8 unit=kWh
